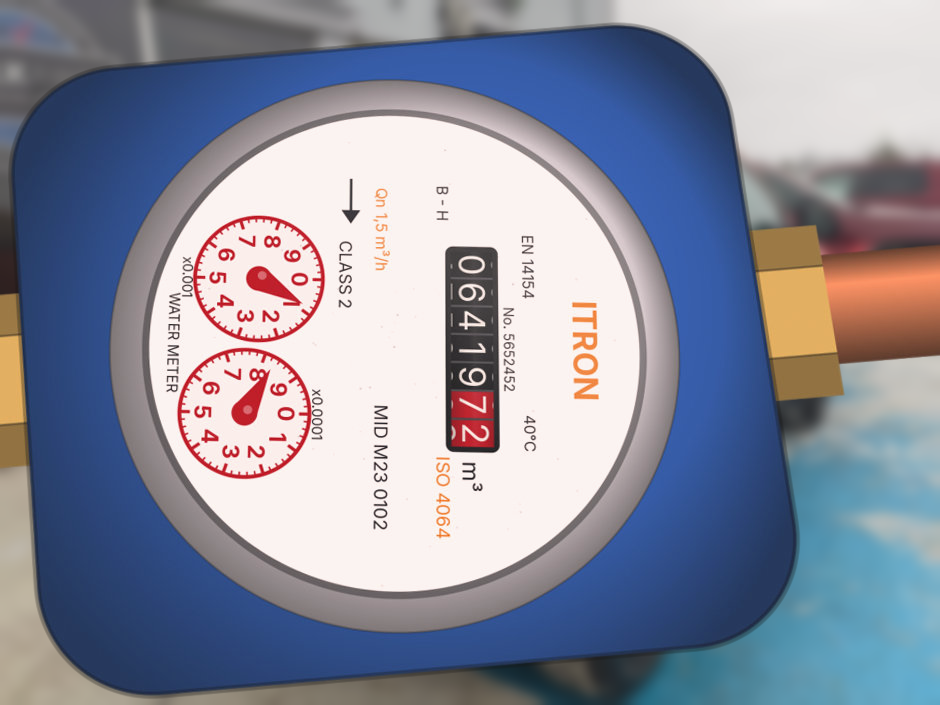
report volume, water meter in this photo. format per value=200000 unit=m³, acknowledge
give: value=6419.7208 unit=m³
